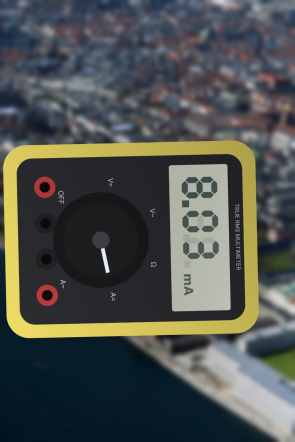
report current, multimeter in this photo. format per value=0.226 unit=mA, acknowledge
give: value=8.03 unit=mA
